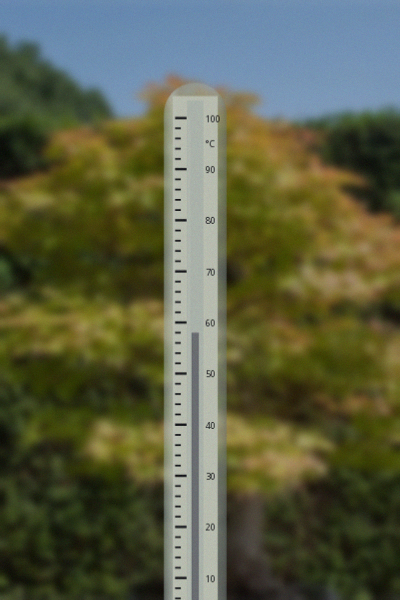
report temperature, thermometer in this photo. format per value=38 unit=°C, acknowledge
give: value=58 unit=°C
